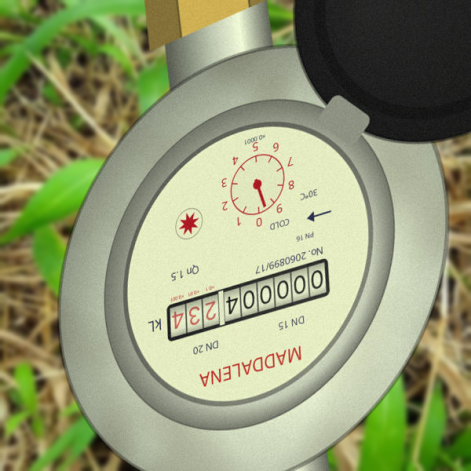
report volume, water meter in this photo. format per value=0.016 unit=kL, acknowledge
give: value=4.2339 unit=kL
